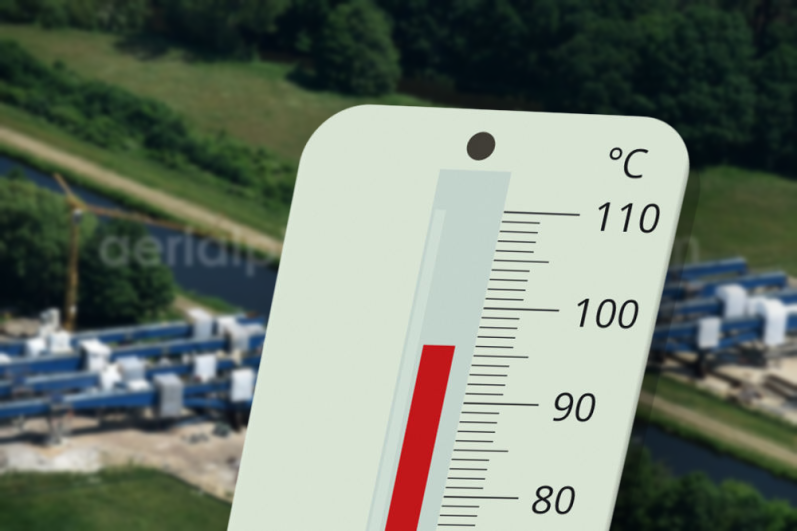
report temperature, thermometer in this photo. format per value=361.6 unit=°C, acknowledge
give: value=96 unit=°C
